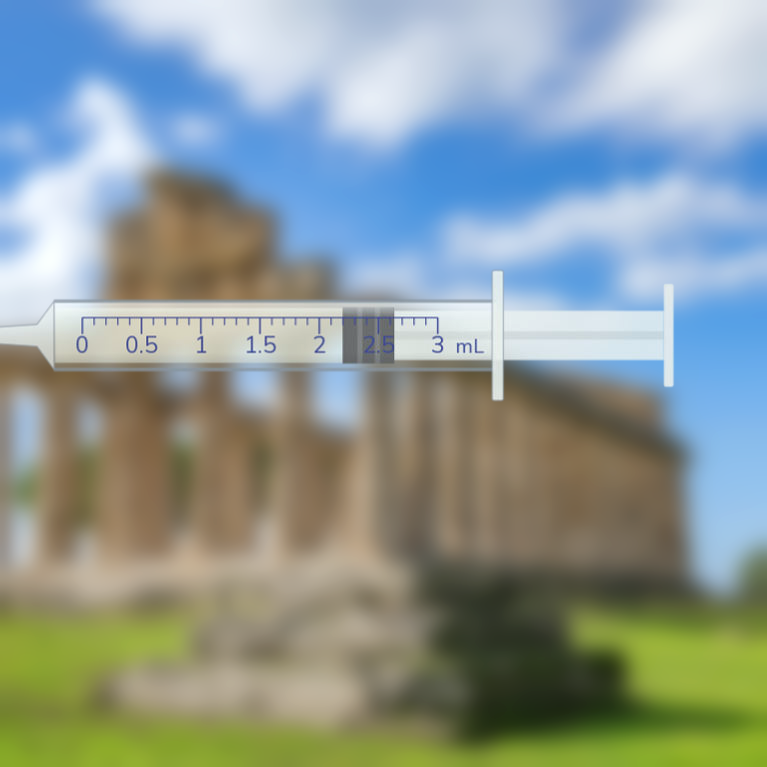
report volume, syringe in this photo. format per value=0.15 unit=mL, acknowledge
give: value=2.2 unit=mL
